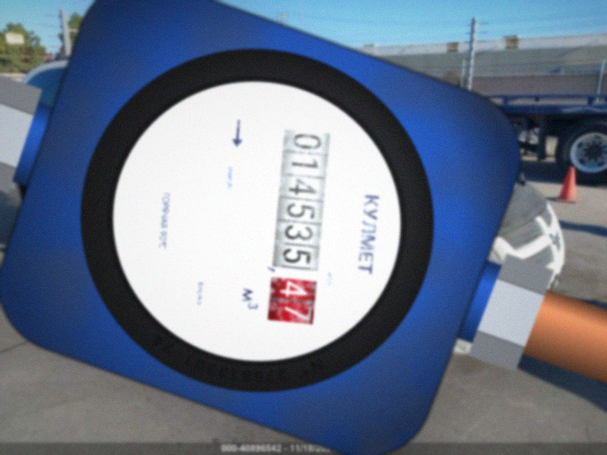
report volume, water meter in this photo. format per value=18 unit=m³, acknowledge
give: value=14535.47 unit=m³
